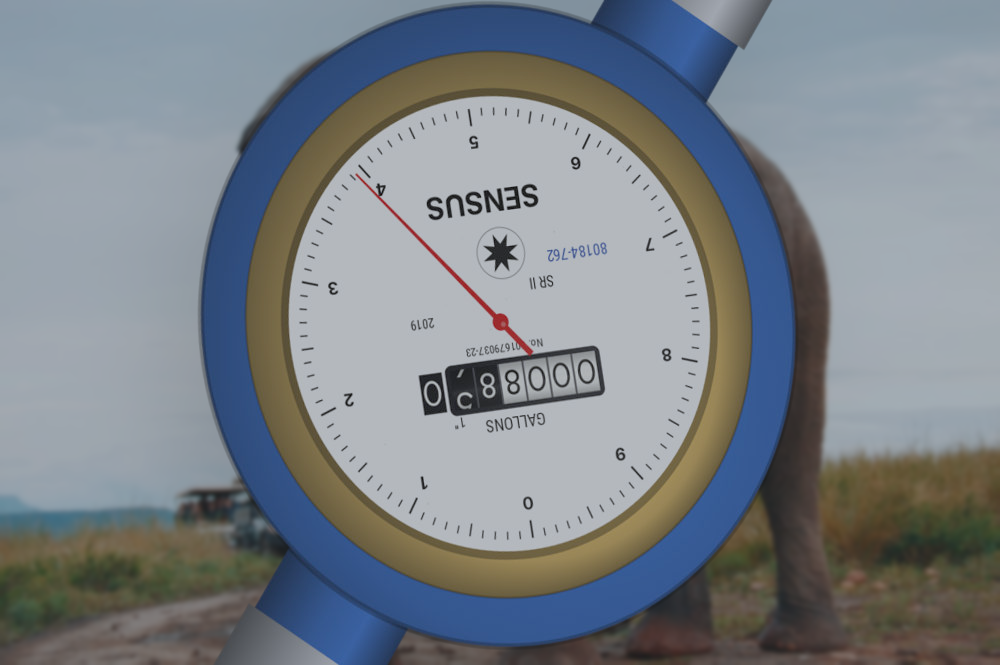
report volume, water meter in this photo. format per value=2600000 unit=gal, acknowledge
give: value=8853.9 unit=gal
